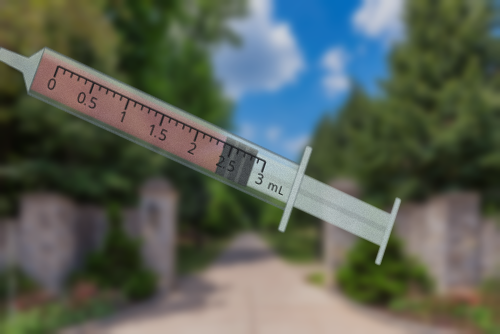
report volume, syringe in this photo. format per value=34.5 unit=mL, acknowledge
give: value=2.4 unit=mL
